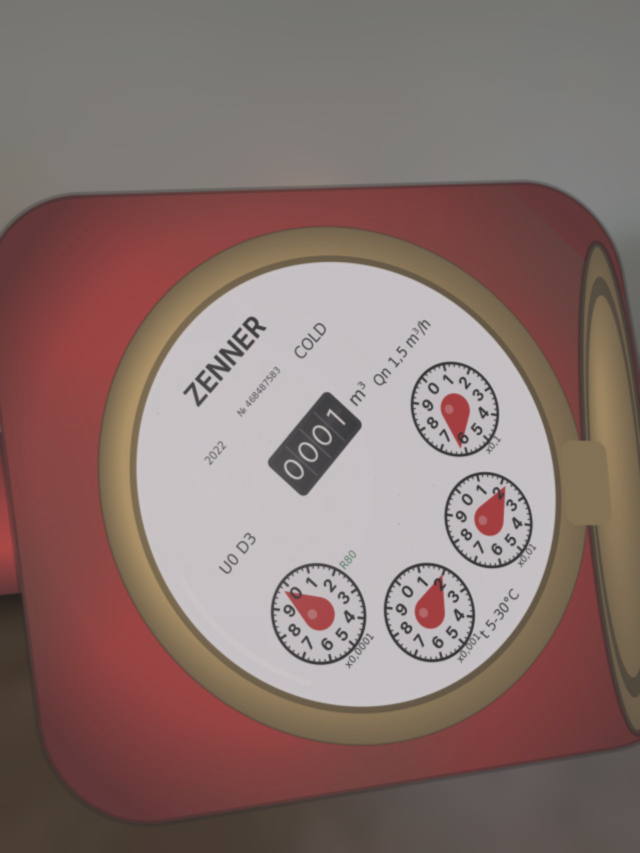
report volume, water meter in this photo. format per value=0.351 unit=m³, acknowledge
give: value=1.6219 unit=m³
